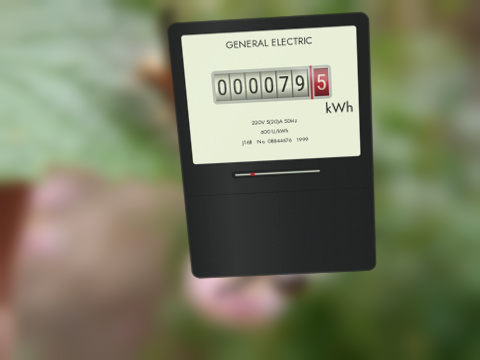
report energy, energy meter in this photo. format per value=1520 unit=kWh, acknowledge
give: value=79.5 unit=kWh
